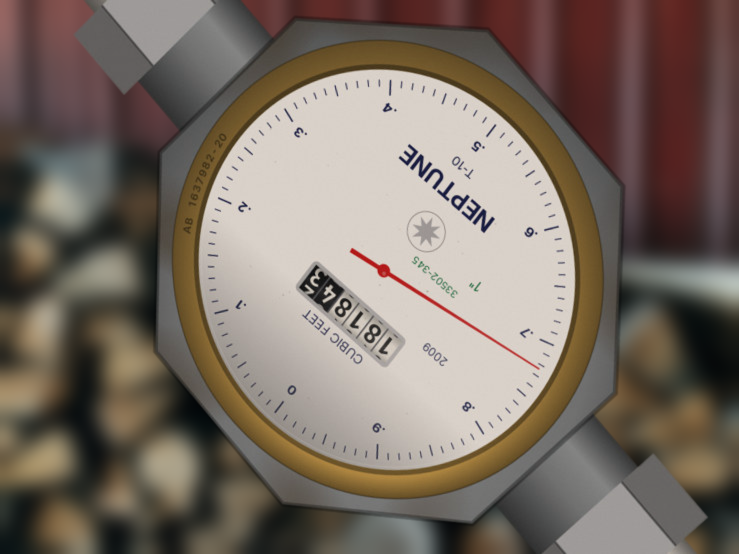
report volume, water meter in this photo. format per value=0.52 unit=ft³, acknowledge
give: value=181842.72 unit=ft³
